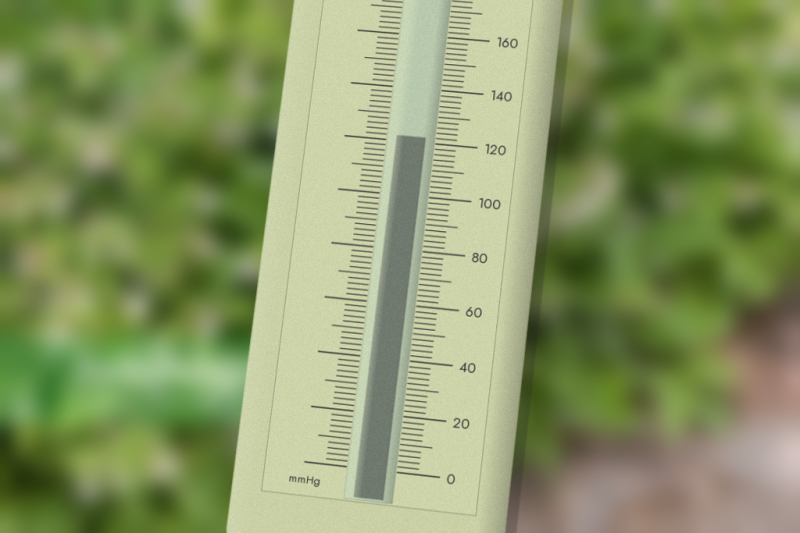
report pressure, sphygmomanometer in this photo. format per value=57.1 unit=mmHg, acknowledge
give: value=122 unit=mmHg
